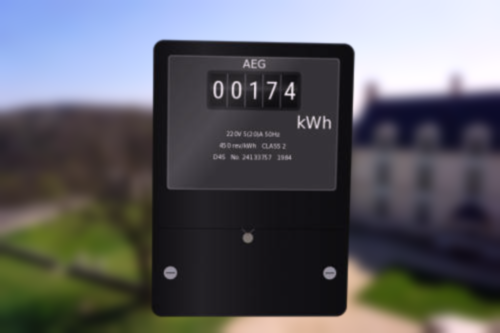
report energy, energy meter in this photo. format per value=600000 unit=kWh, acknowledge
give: value=174 unit=kWh
